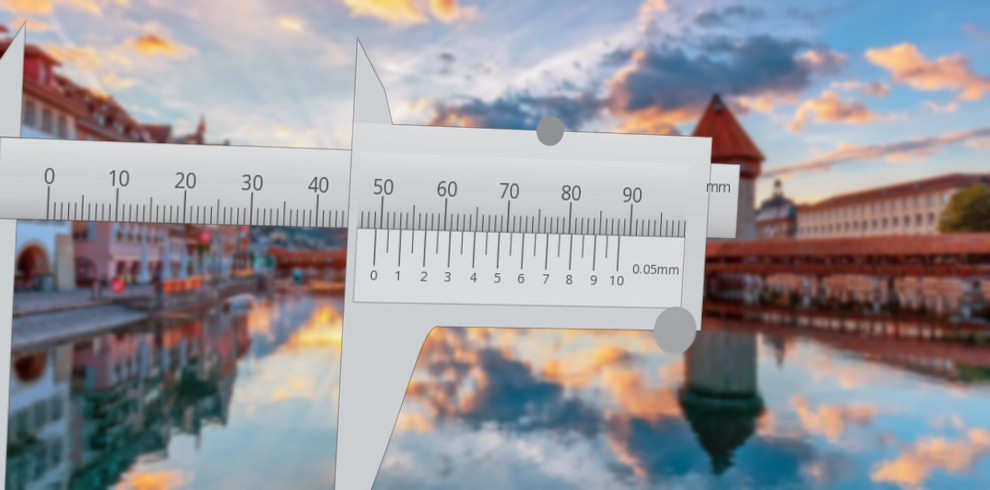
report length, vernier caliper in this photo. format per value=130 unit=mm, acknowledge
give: value=49.2 unit=mm
